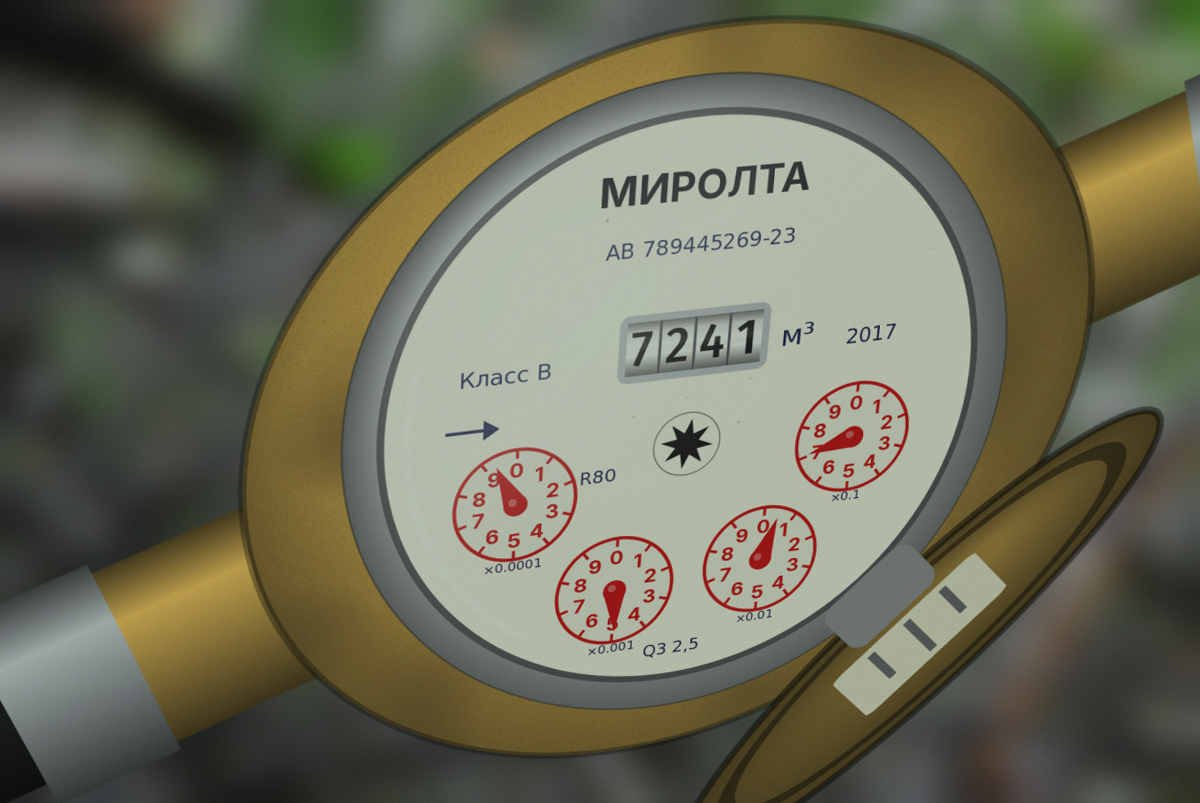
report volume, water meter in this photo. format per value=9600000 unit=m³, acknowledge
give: value=7241.7049 unit=m³
